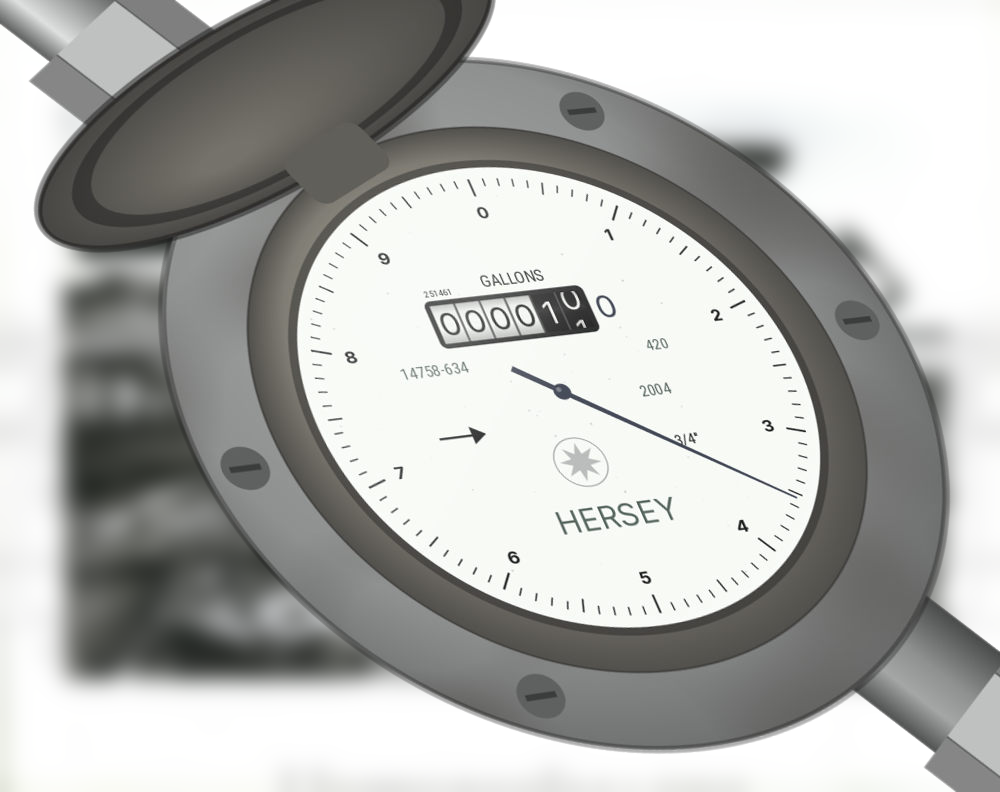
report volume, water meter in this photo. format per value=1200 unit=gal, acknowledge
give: value=103.5 unit=gal
